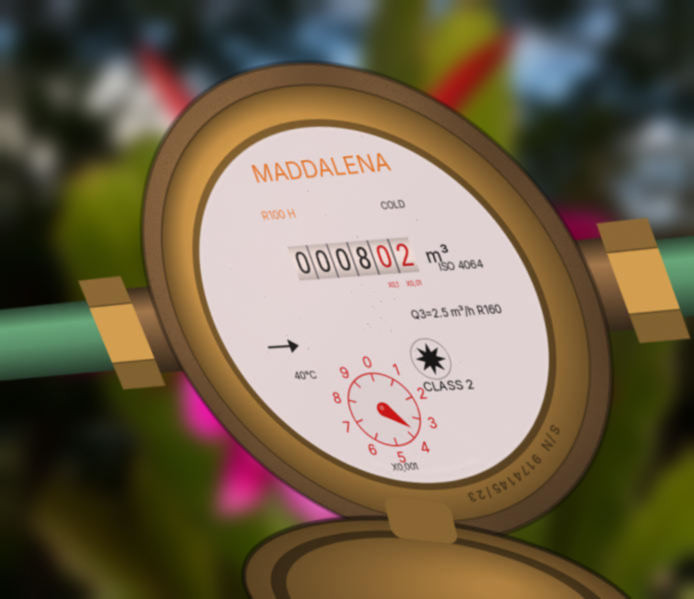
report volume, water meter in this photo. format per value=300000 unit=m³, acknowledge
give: value=8.023 unit=m³
